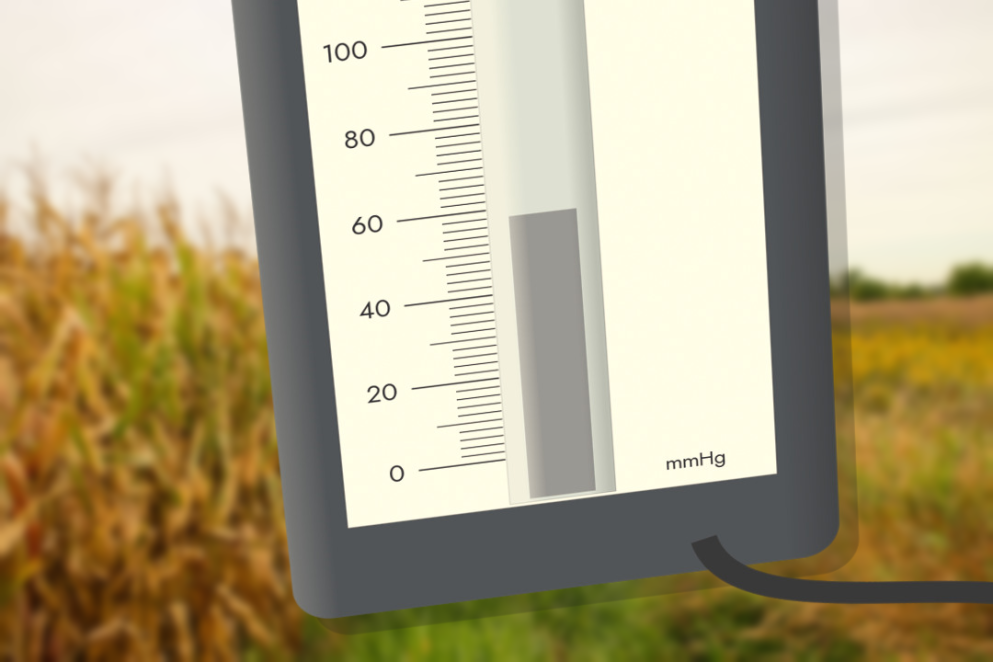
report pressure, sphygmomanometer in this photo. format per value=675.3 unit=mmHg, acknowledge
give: value=58 unit=mmHg
